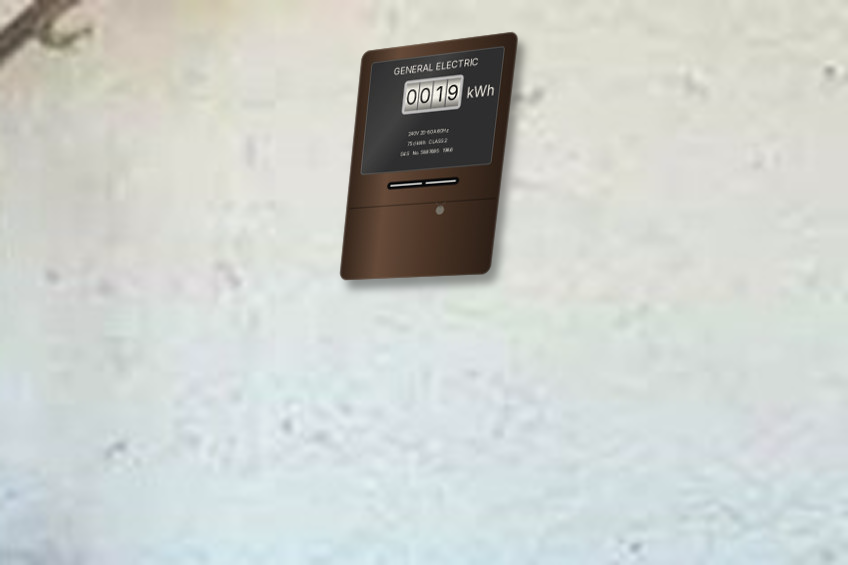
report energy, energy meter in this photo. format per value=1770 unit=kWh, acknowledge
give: value=19 unit=kWh
